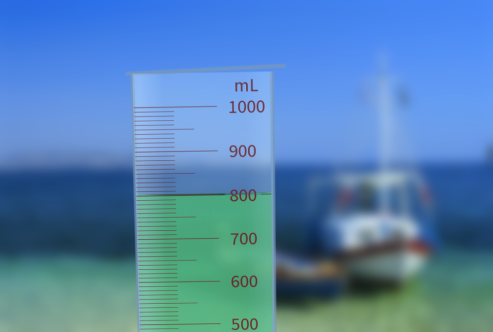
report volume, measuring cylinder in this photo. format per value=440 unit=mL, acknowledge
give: value=800 unit=mL
